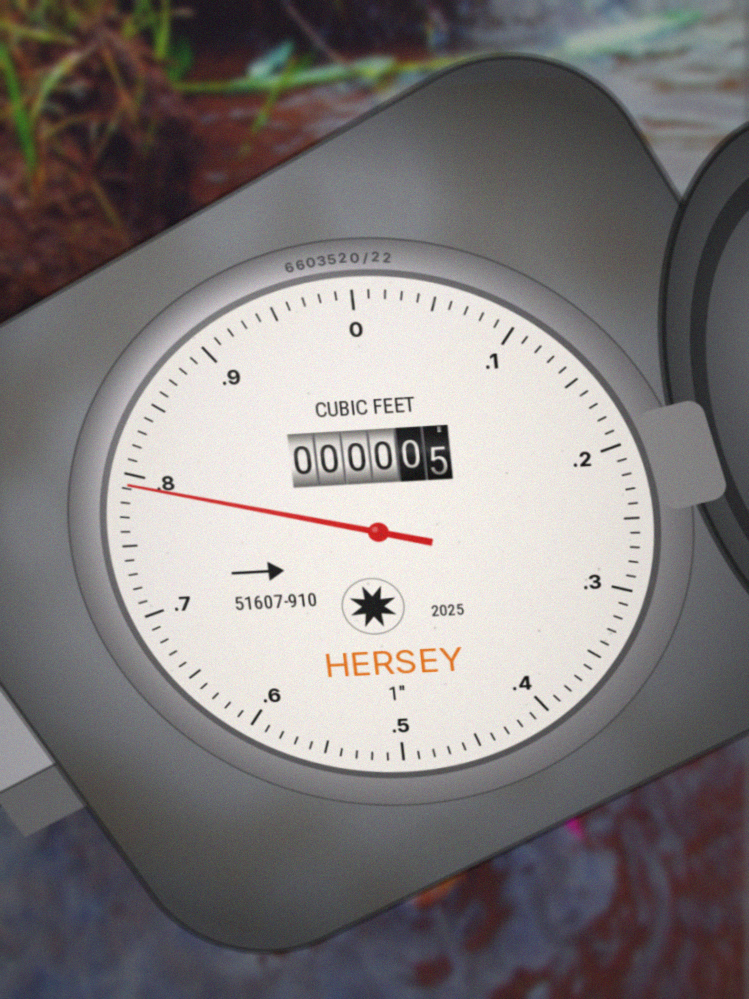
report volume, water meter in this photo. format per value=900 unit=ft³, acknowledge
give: value=4.79 unit=ft³
